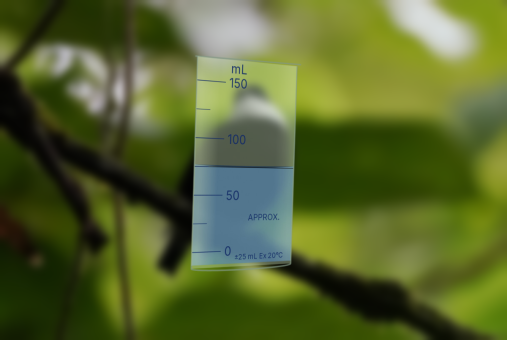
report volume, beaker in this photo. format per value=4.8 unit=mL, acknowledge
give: value=75 unit=mL
